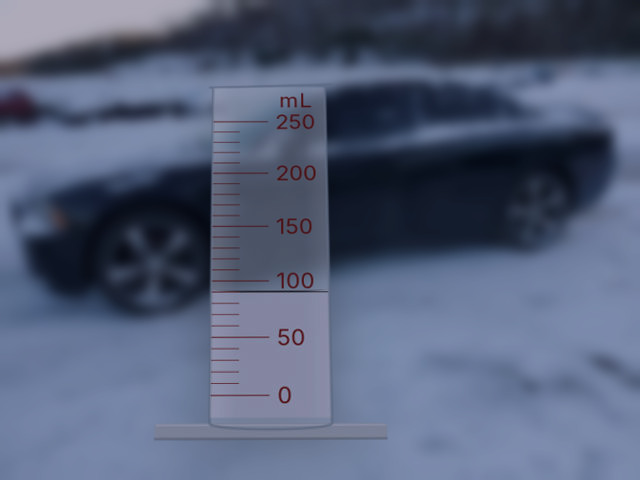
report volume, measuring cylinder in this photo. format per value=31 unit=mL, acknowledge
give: value=90 unit=mL
